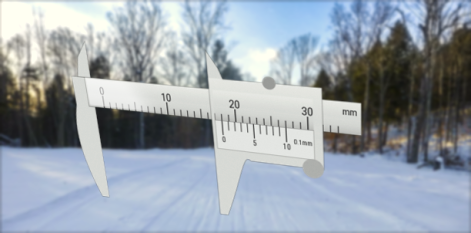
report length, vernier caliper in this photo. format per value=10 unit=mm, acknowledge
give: value=18.0 unit=mm
